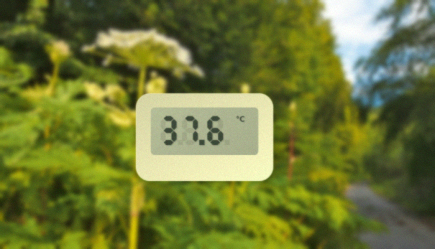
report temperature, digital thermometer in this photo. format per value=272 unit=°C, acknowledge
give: value=37.6 unit=°C
